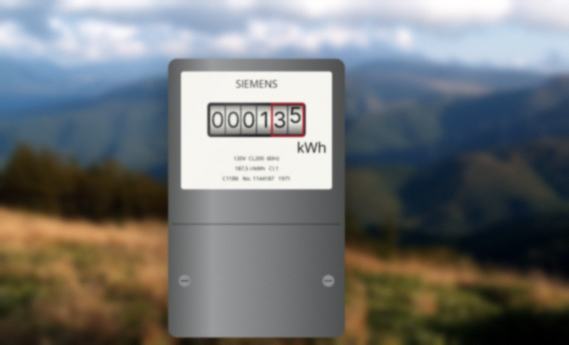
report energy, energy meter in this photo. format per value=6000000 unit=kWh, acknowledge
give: value=1.35 unit=kWh
